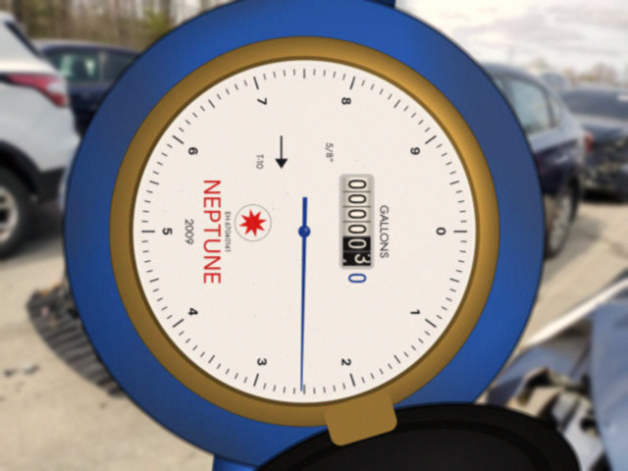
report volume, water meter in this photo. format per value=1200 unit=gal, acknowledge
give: value=32.5 unit=gal
